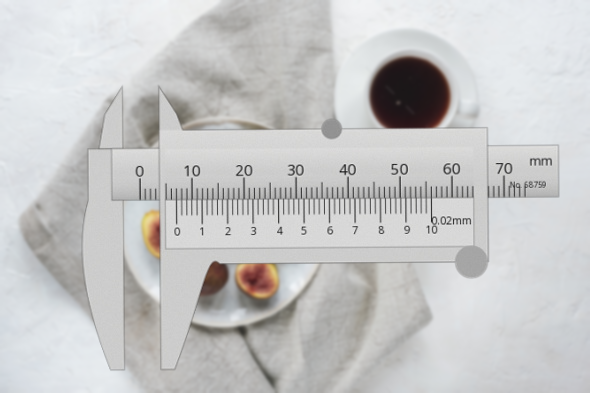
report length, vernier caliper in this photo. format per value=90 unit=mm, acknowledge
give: value=7.0 unit=mm
